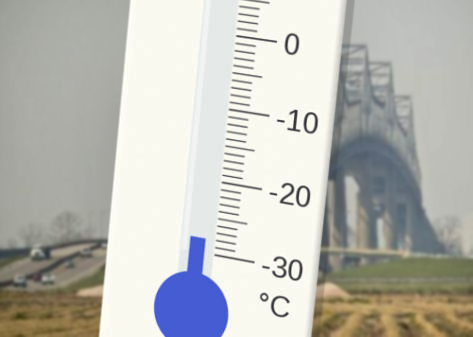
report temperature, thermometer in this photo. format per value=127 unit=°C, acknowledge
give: value=-28 unit=°C
